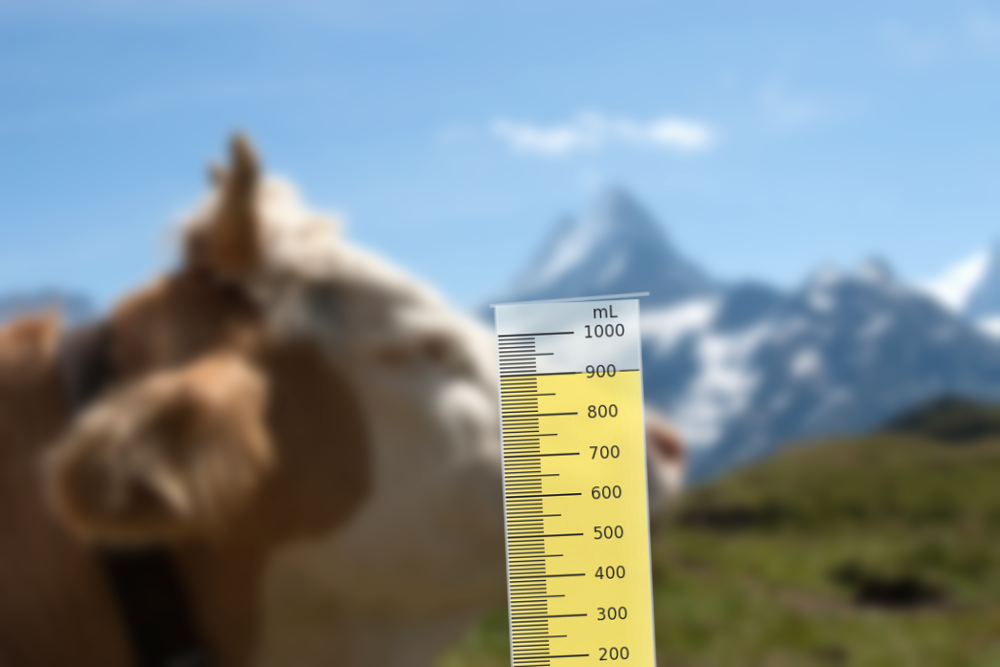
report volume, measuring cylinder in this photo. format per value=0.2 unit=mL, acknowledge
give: value=900 unit=mL
